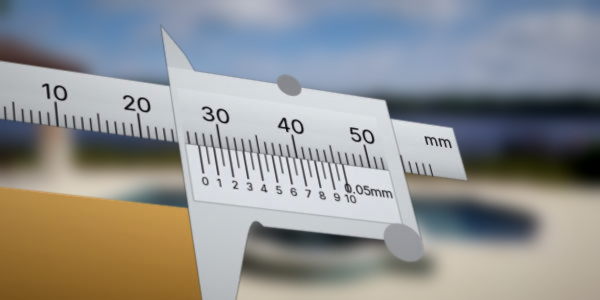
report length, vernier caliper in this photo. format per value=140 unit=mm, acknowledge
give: value=27.2 unit=mm
